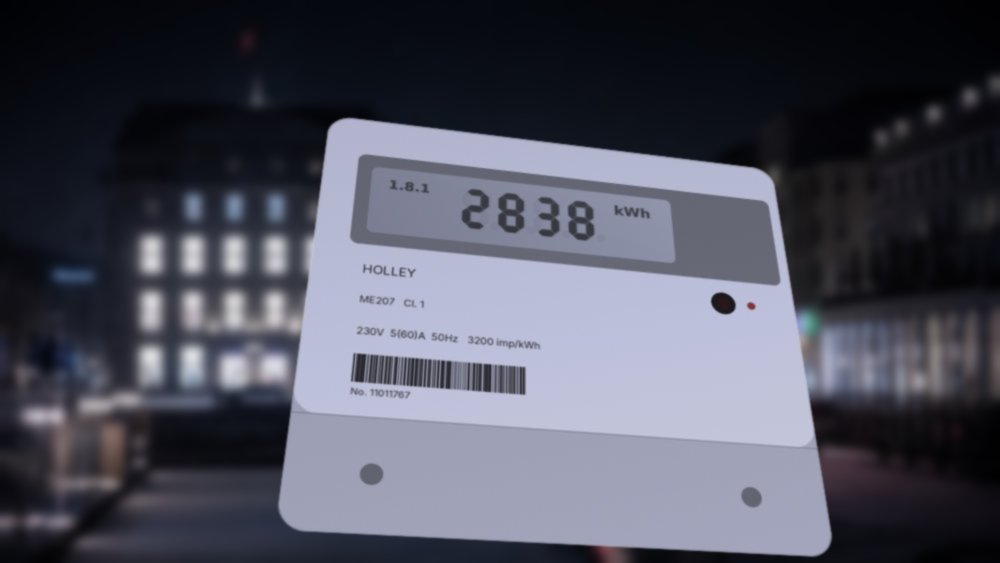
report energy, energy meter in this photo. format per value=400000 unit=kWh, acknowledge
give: value=2838 unit=kWh
